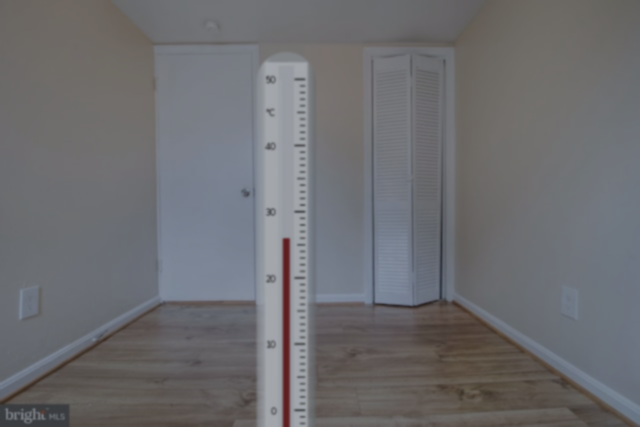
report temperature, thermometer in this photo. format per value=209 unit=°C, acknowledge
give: value=26 unit=°C
